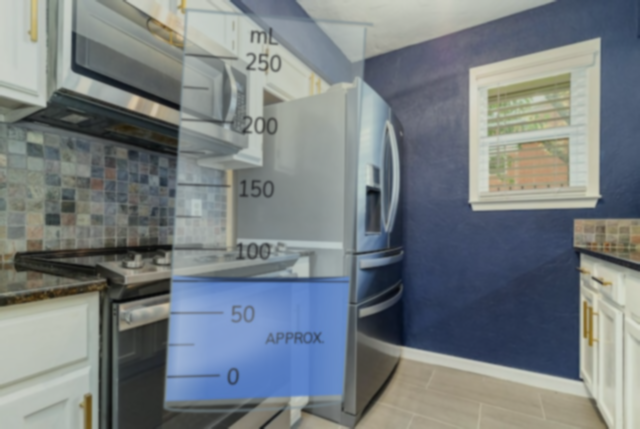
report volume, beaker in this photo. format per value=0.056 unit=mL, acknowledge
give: value=75 unit=mL
